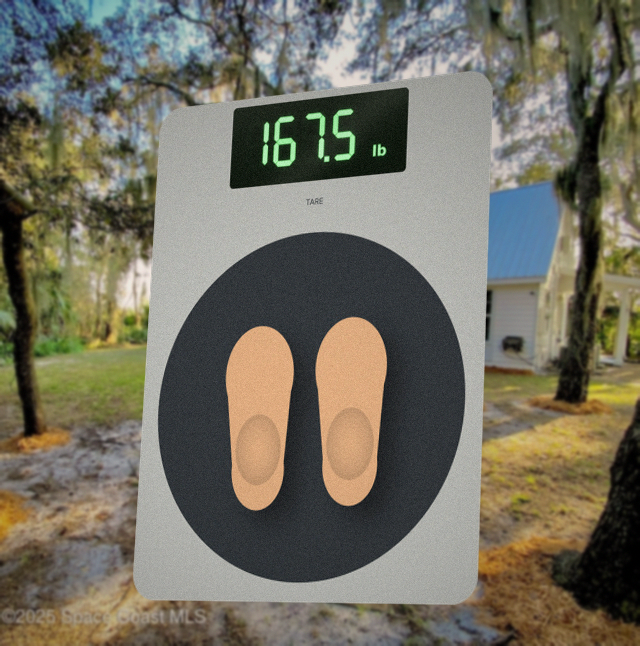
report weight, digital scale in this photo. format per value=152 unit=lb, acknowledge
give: value=167.5 unit=lb
